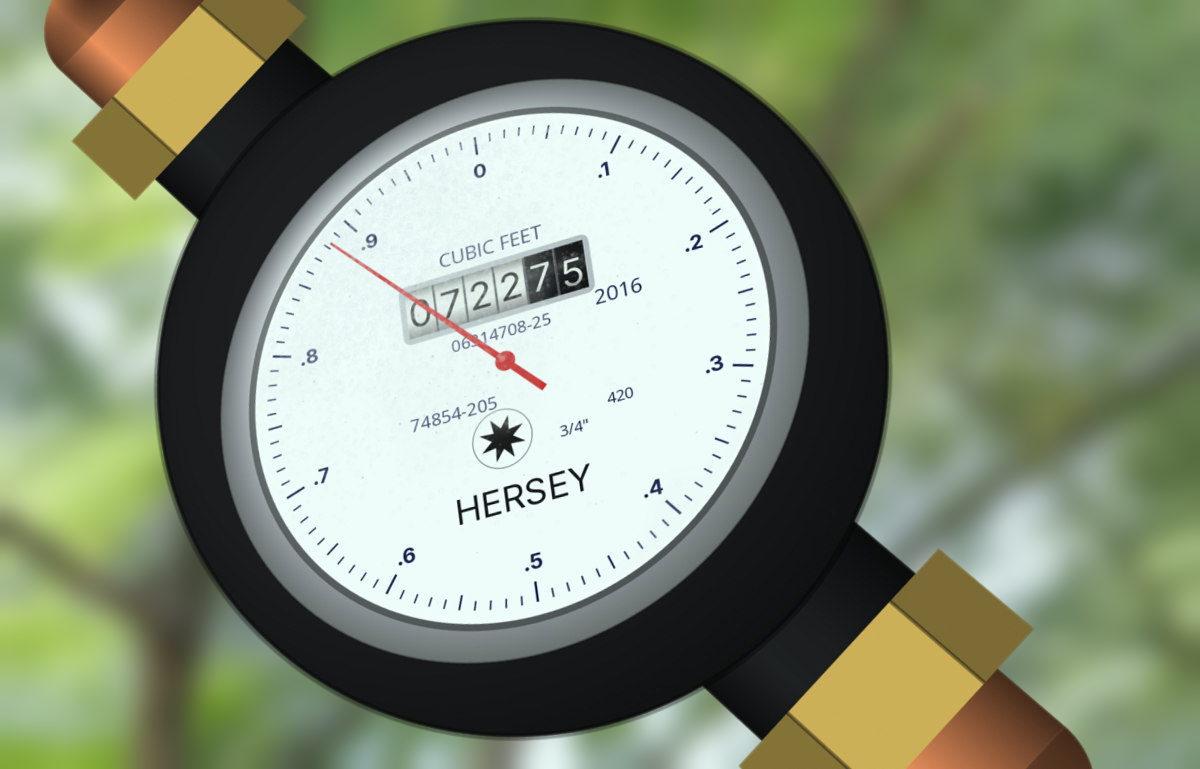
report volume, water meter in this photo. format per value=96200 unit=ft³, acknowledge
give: value=72274.88 unit=ft³
